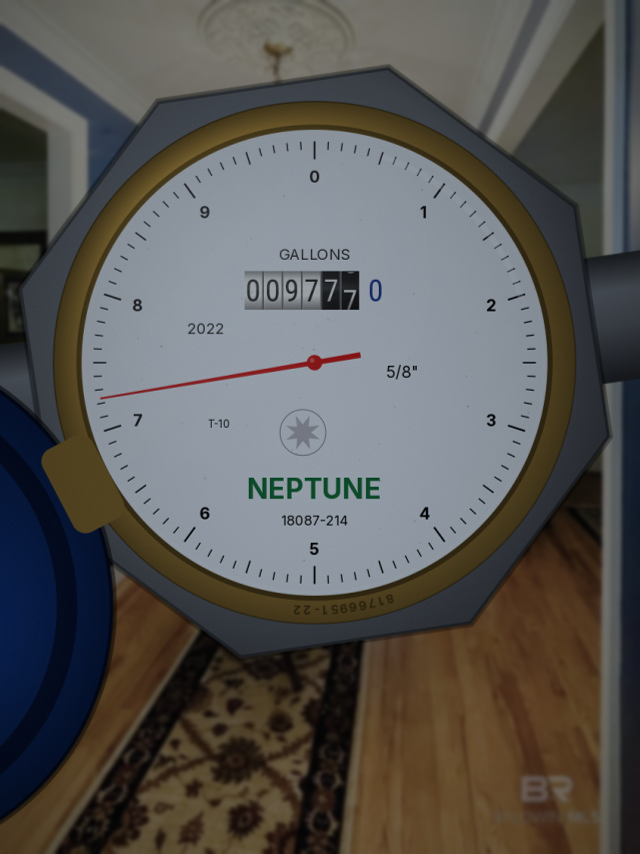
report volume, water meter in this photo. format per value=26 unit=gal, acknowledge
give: value=97767.2 unit=gal
